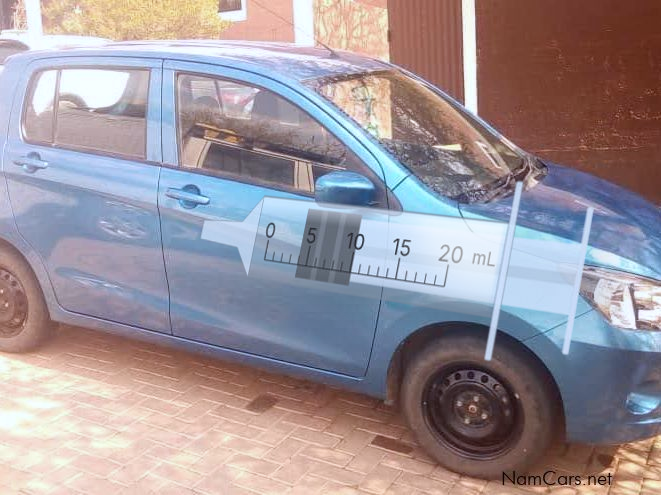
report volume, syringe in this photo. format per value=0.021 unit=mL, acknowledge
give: value=4 unit=mL
